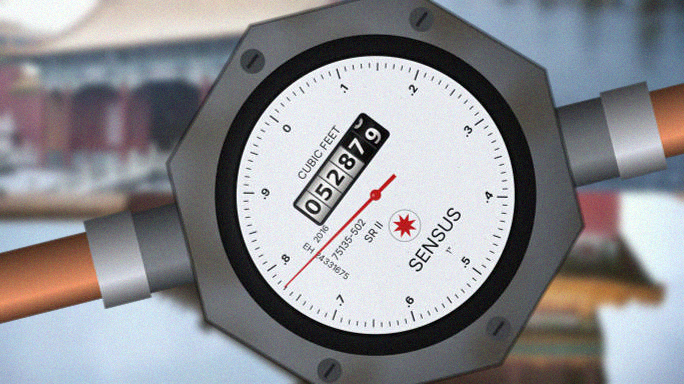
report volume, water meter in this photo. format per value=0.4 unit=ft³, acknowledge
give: value=52878.77 unit=ft³
